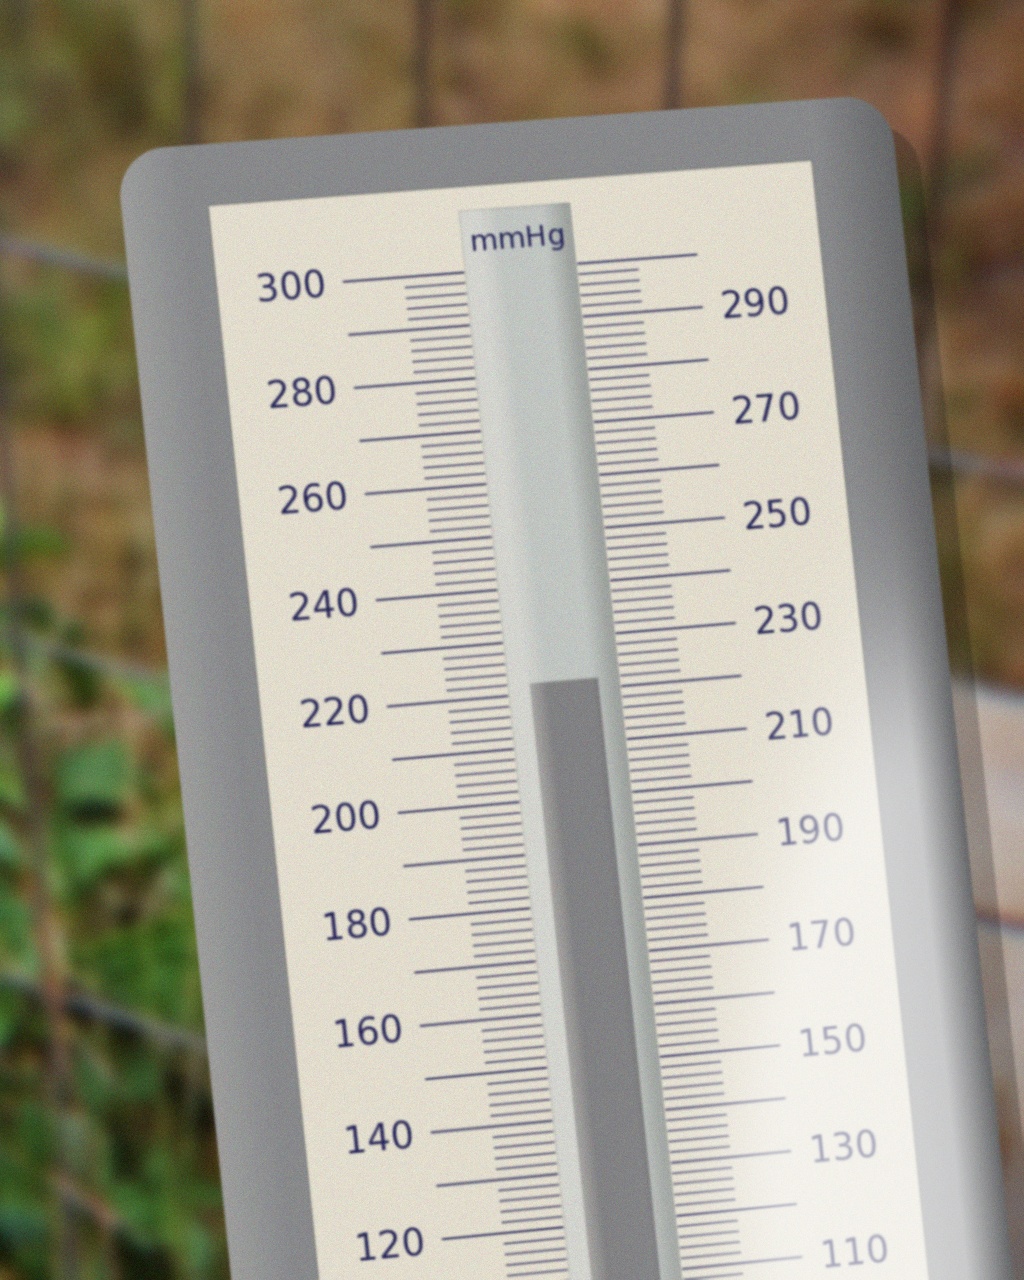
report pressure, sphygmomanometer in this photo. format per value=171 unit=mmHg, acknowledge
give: value=222 unit=mmHg
